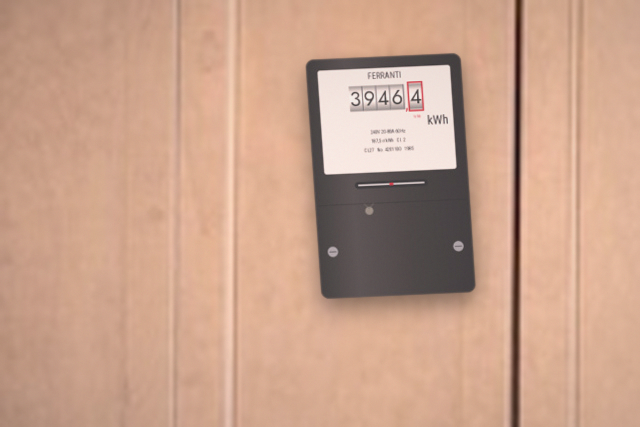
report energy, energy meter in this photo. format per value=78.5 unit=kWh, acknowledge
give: value=3946.4 unit=kWh
